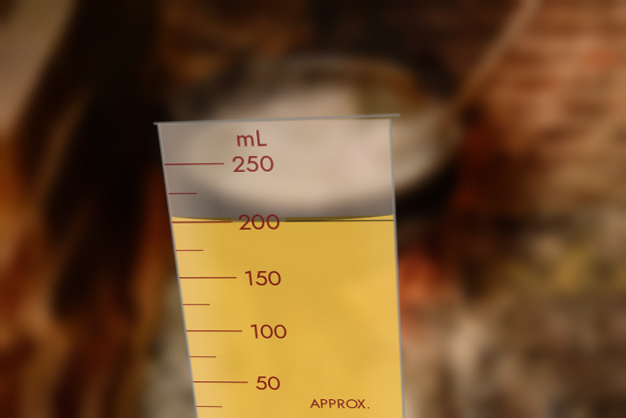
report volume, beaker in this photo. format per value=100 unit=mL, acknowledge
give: value=200 unit=mL
